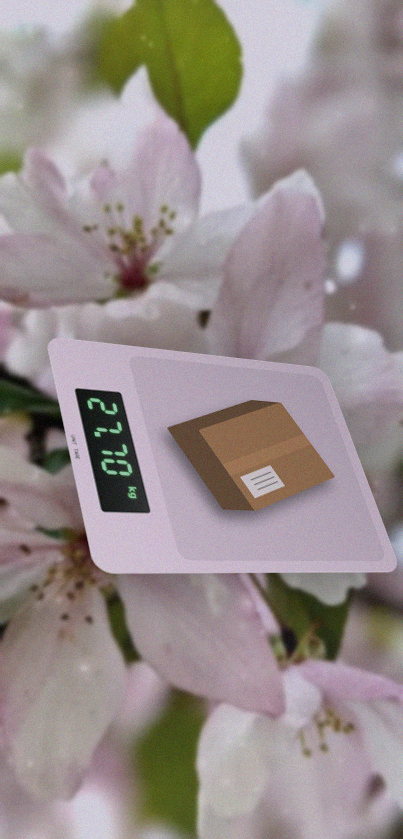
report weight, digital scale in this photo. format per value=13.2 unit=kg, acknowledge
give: value=27.70 unit=kg
